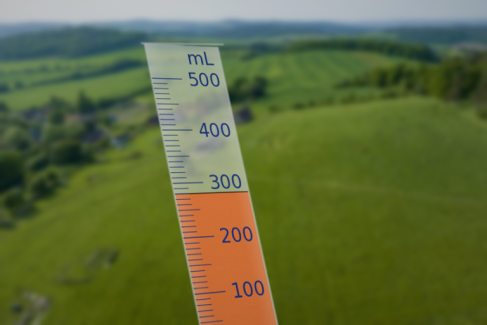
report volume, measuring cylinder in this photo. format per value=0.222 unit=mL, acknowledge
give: value=280 unit=mL
